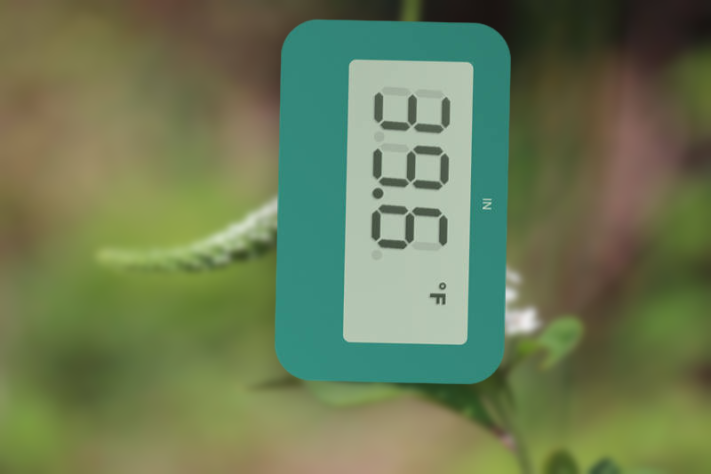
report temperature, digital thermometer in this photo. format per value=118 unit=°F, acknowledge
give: value=39.6 unit=°F
